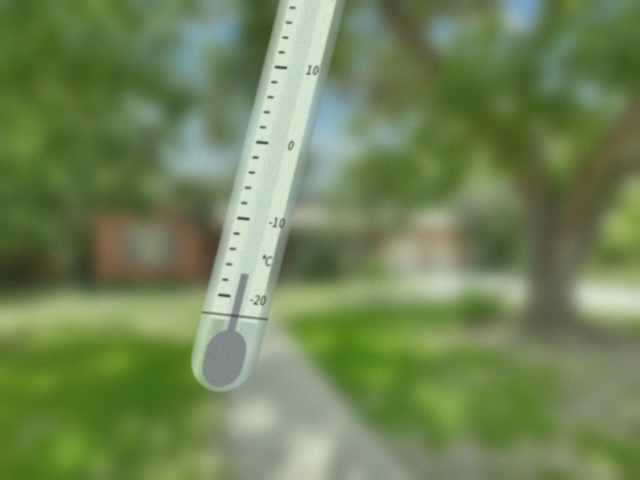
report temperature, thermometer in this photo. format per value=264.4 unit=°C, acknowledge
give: value=-17 unit=°C
